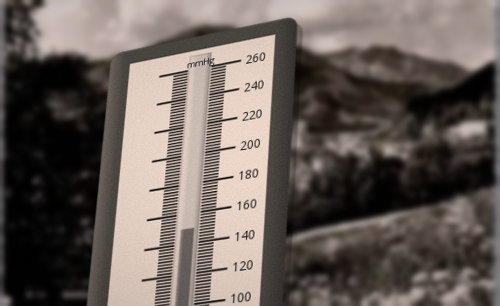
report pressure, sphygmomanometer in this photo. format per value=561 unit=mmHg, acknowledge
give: value=150 unit=mmHg
